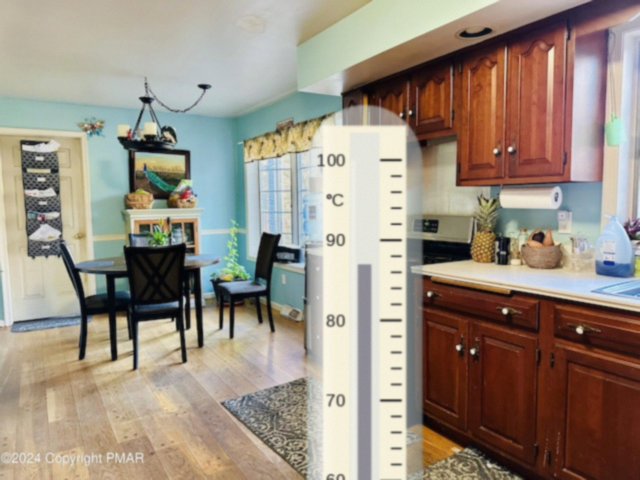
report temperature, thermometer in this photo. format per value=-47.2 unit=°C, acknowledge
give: value=87 unit=°C
